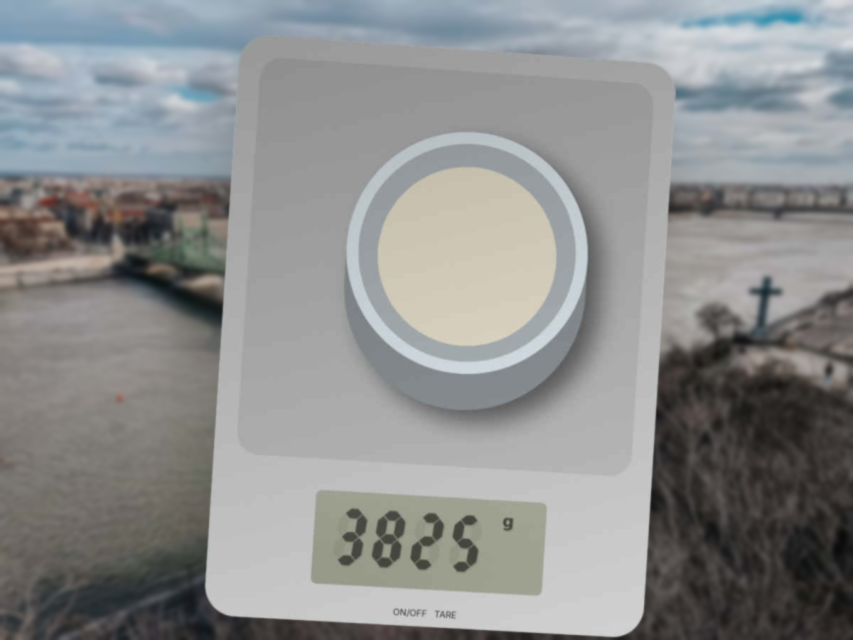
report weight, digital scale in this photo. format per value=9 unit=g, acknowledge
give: value=3825 unit=g
